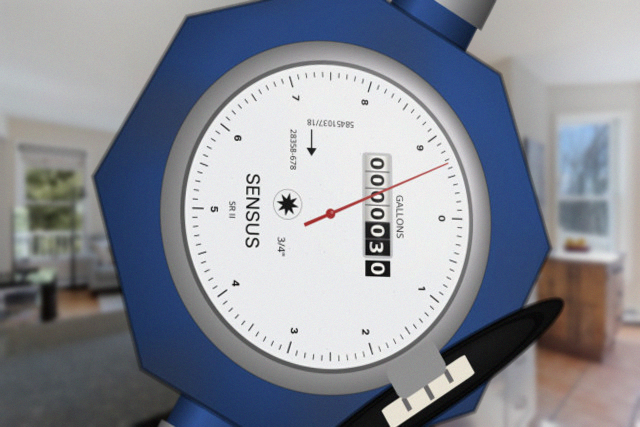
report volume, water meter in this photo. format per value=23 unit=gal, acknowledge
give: value=29.3 unit=gal
